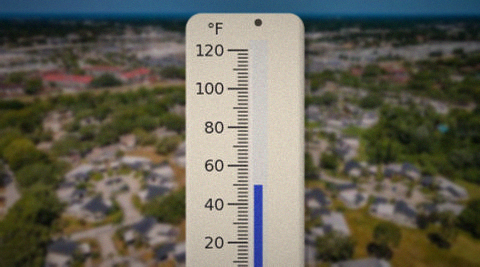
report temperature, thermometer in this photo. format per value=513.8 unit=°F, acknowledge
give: value=50 unit=°F
